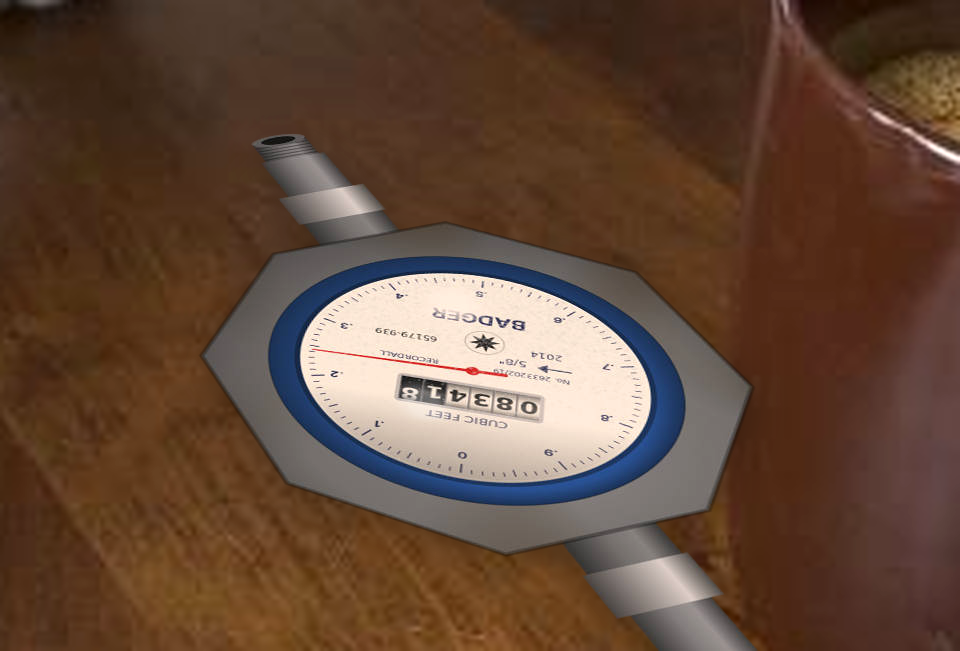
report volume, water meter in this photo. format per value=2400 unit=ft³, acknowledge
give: value=83418.24 unit=ft³
